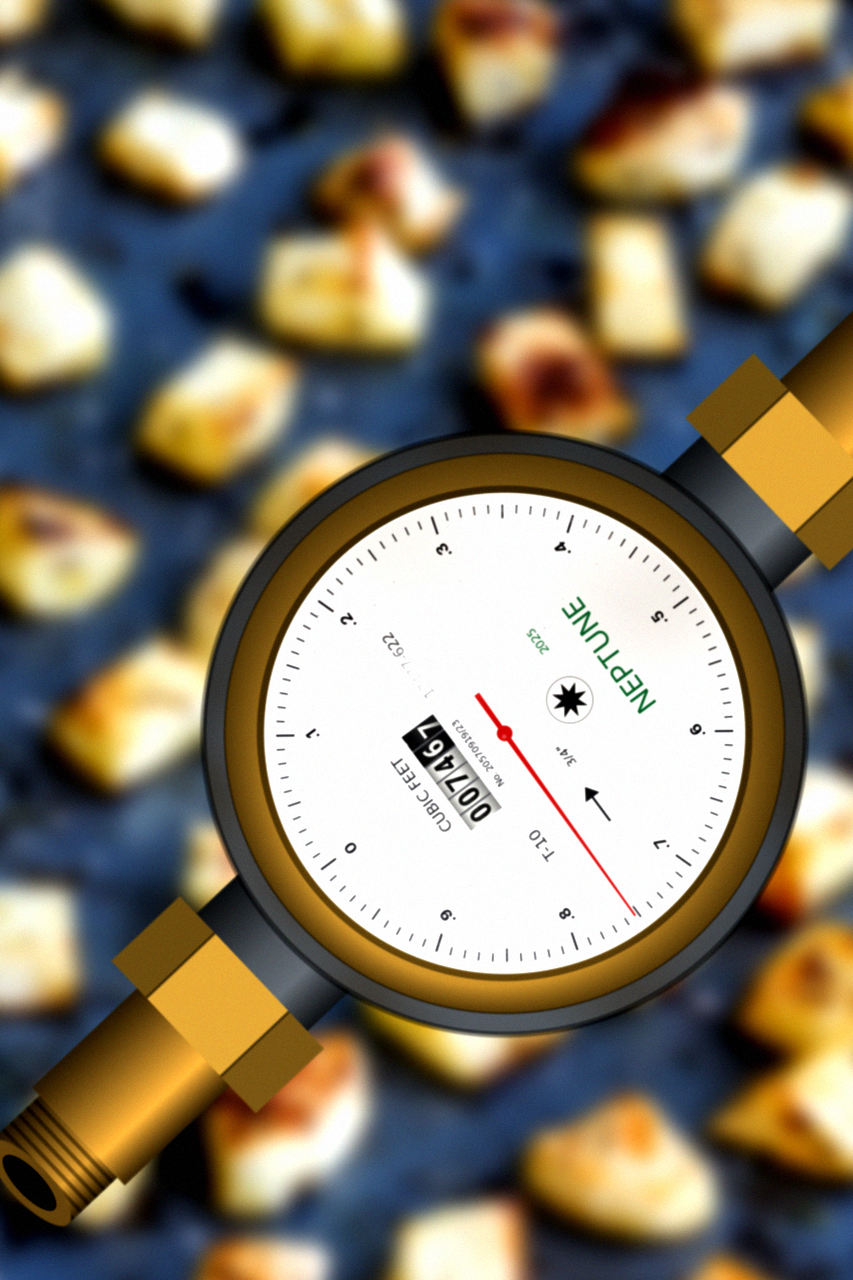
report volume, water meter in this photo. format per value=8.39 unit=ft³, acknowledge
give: value=7466.75 unit=ft³
